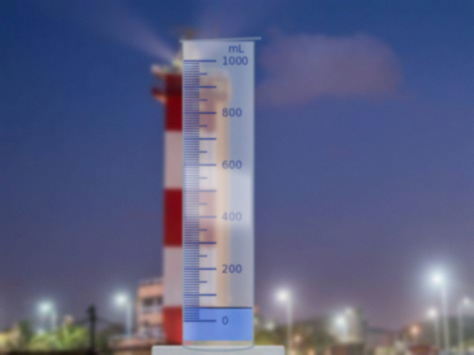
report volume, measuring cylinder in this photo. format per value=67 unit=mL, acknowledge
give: value=50 unit=mL
